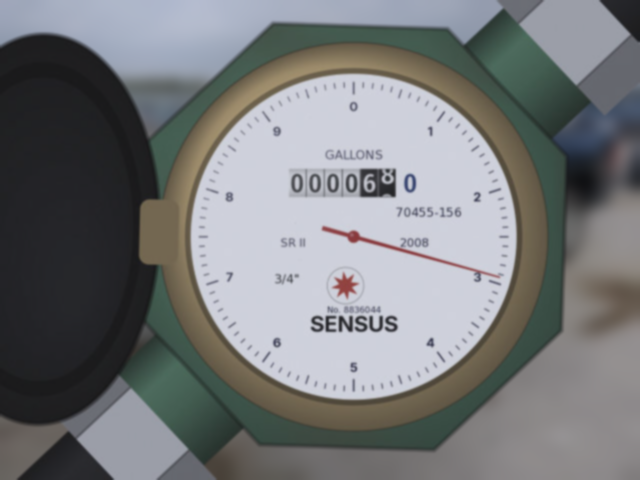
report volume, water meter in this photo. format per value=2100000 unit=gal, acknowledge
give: value=682.9 unit=gal
